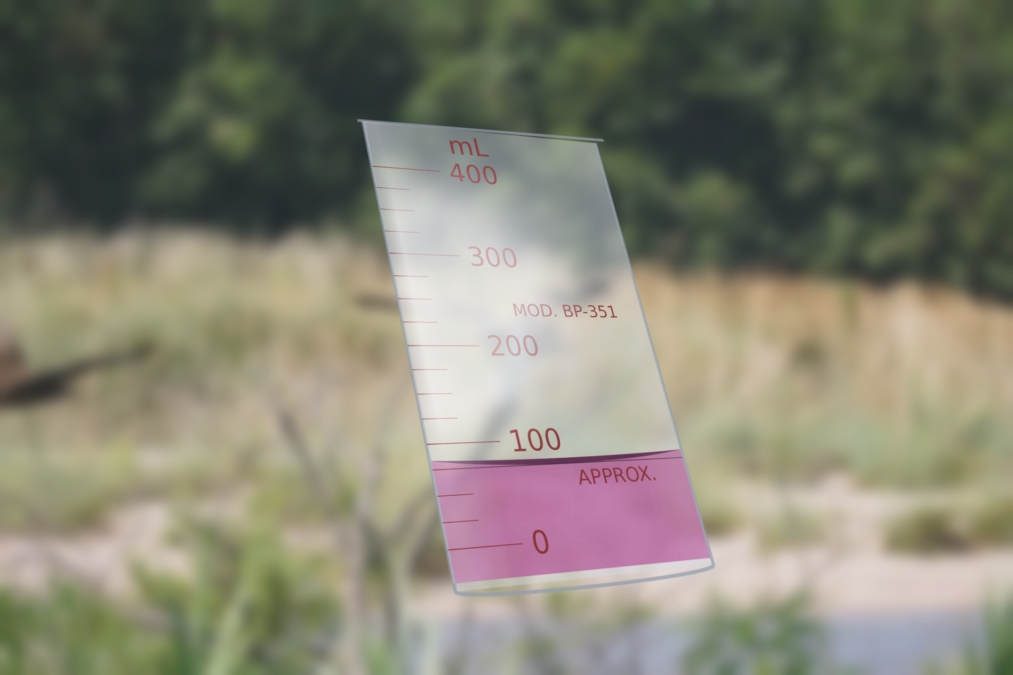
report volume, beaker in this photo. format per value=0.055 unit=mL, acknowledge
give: value=75 unit=mL
